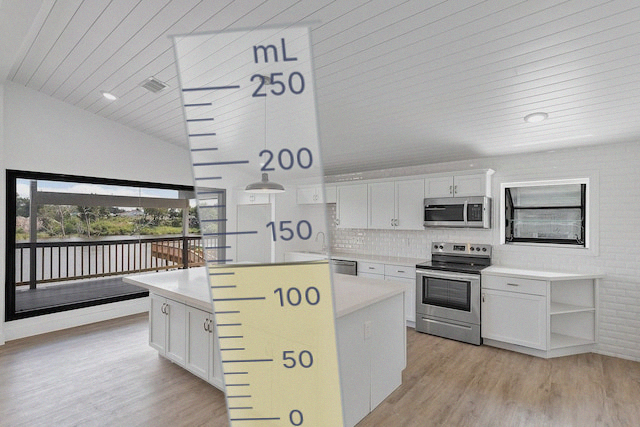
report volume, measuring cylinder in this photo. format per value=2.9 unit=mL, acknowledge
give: value=125 unit=mL
